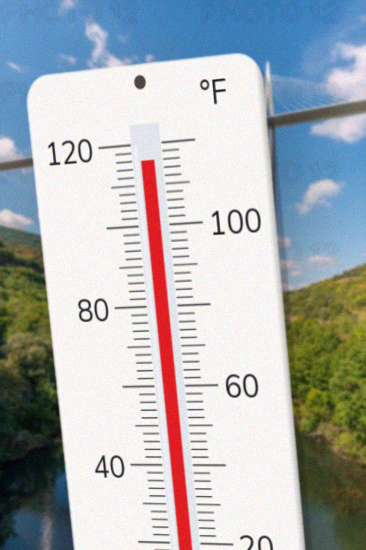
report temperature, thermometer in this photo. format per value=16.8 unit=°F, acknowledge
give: value=116 unit=°F
